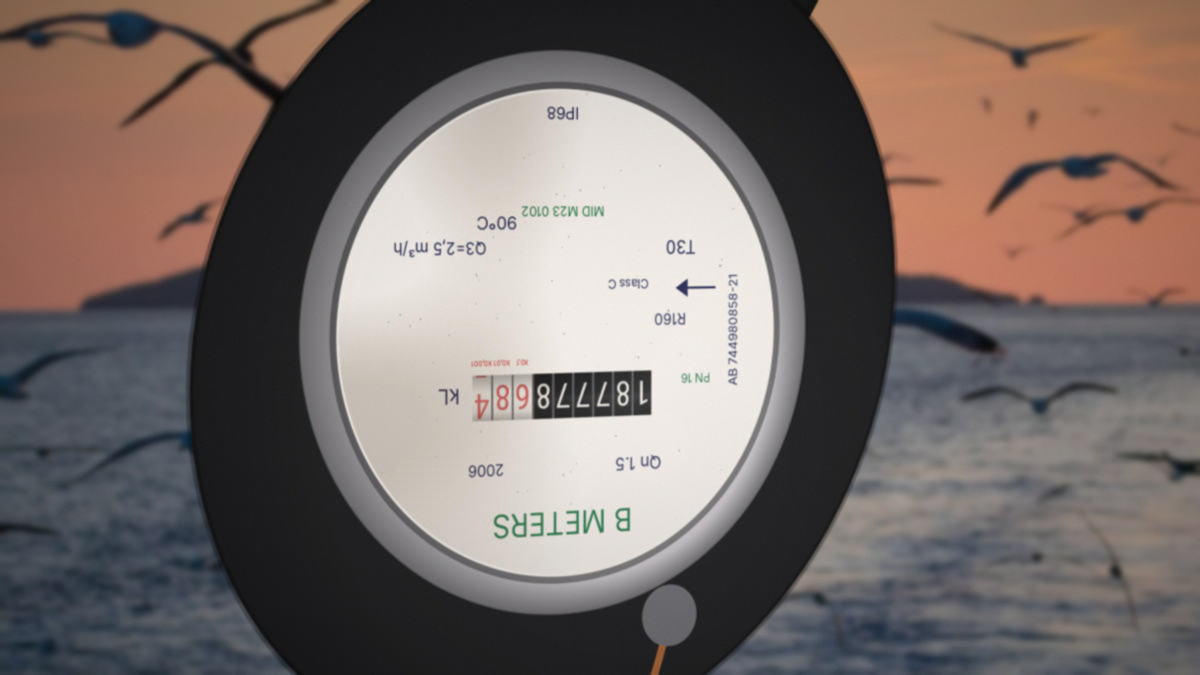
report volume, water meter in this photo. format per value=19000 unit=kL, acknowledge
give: value=187778.684 unit=kL
